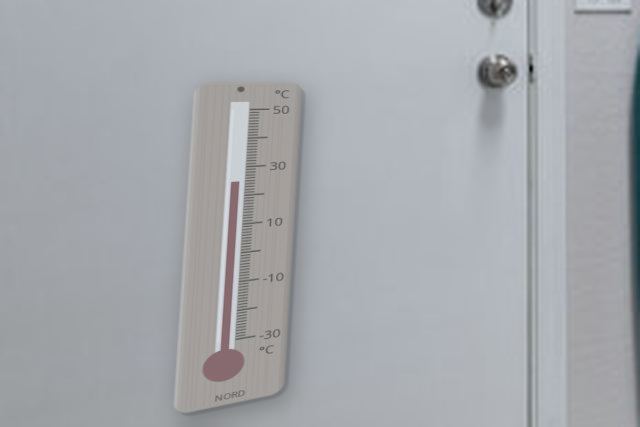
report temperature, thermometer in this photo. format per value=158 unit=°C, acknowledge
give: value=25 unit=°C
